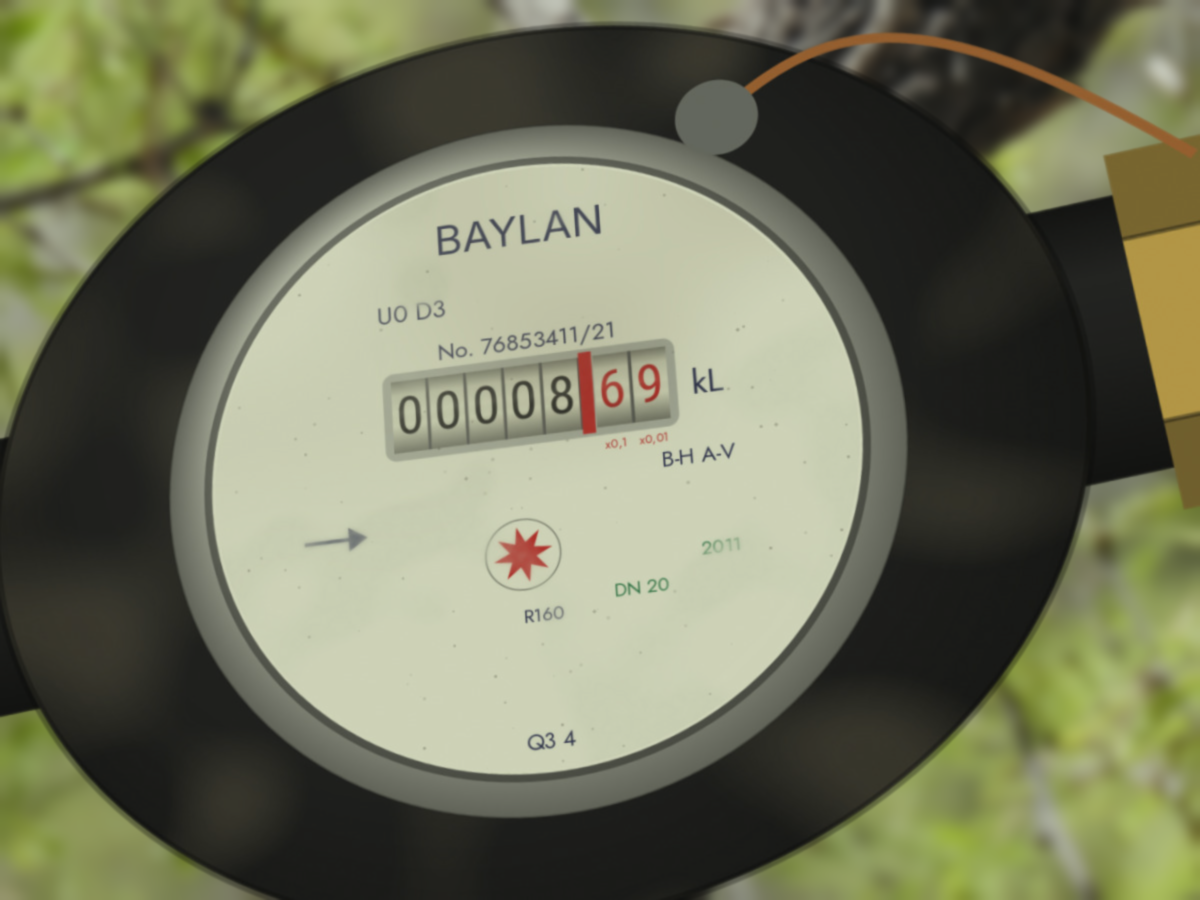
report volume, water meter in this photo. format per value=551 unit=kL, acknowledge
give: value=8.69 unit=kL
